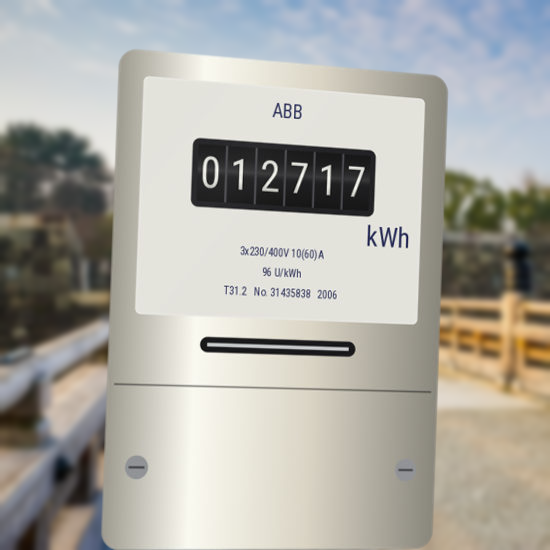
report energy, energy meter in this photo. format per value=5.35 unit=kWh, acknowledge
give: value=12717 unit=kWh
